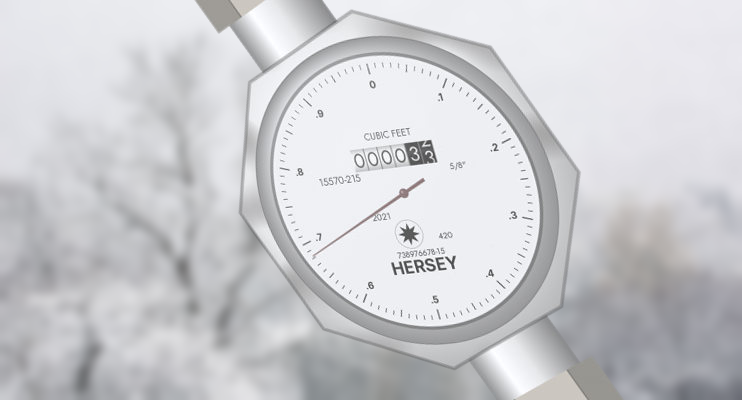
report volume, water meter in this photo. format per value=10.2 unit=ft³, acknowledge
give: value=32.68 unit=ft³
